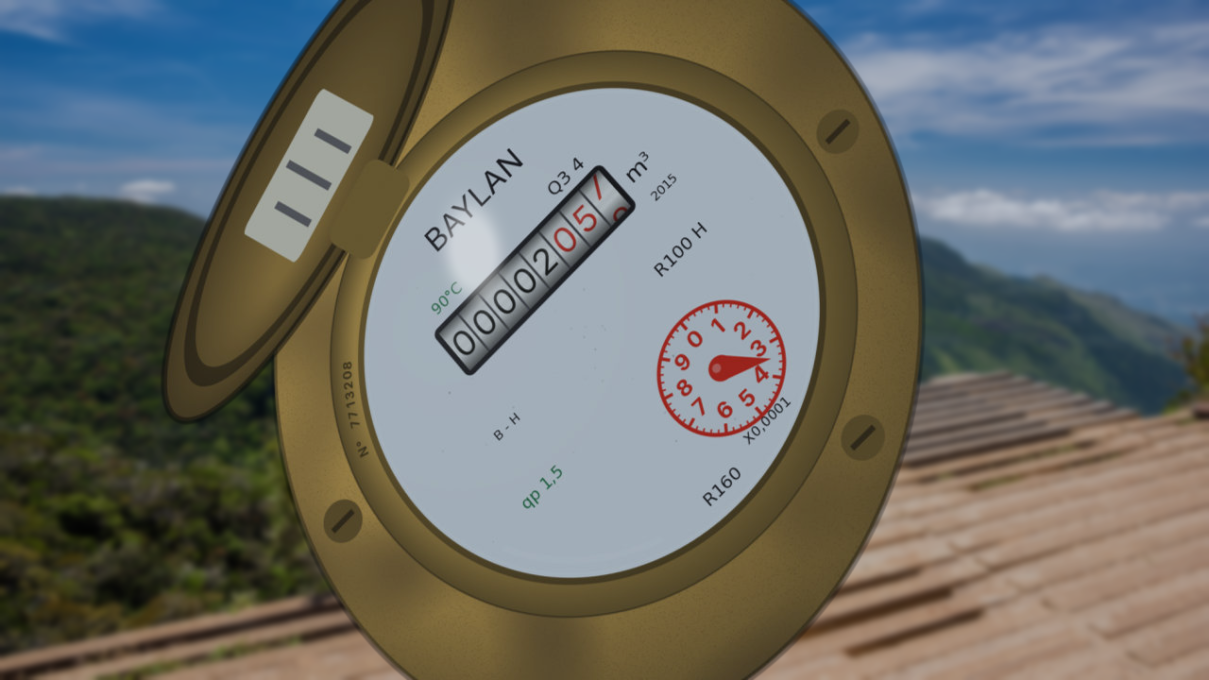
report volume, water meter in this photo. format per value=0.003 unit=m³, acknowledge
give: value=2.0573 unit=m³
